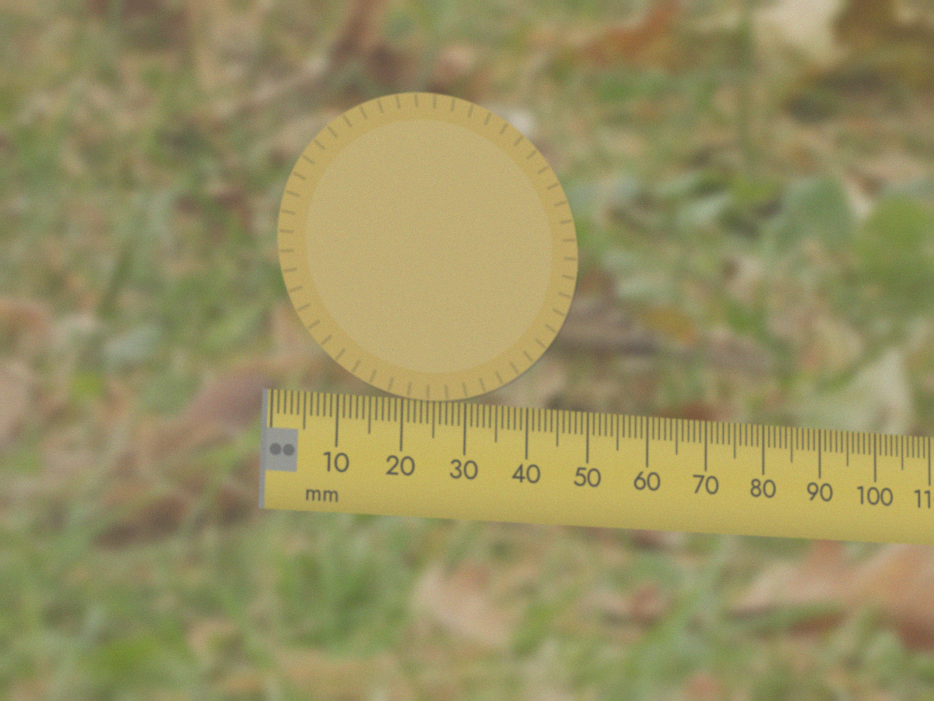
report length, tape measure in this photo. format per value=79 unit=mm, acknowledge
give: value=48 unit=mm
